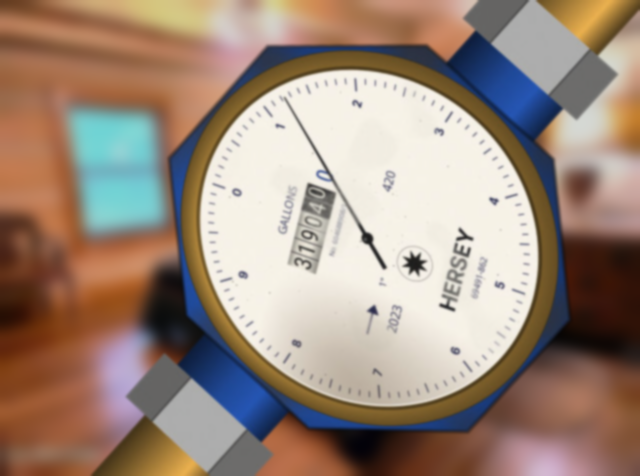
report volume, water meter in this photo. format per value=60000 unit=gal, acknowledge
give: value=3190401.2 unit=gal
